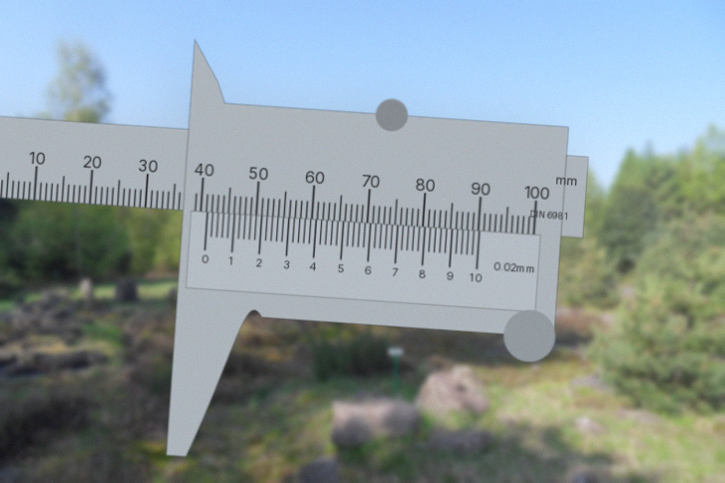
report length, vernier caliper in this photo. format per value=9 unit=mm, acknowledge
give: value=41.2 unit=mm
